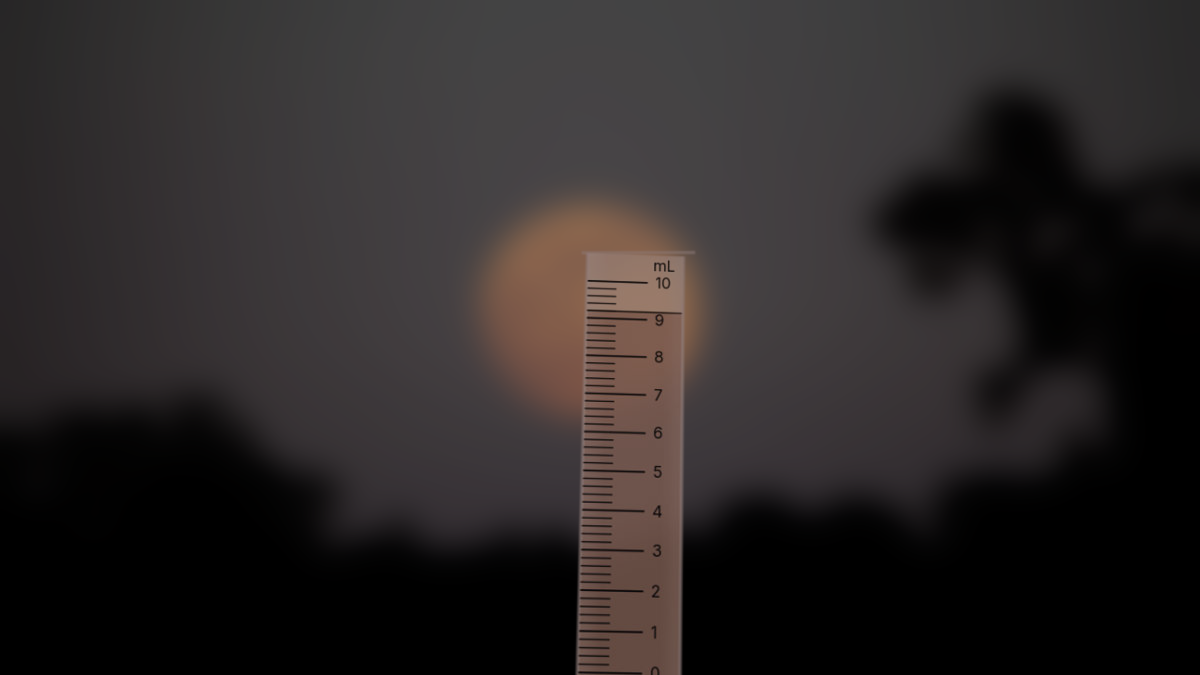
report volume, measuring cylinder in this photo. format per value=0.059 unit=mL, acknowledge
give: value=9.2 unit=mL
